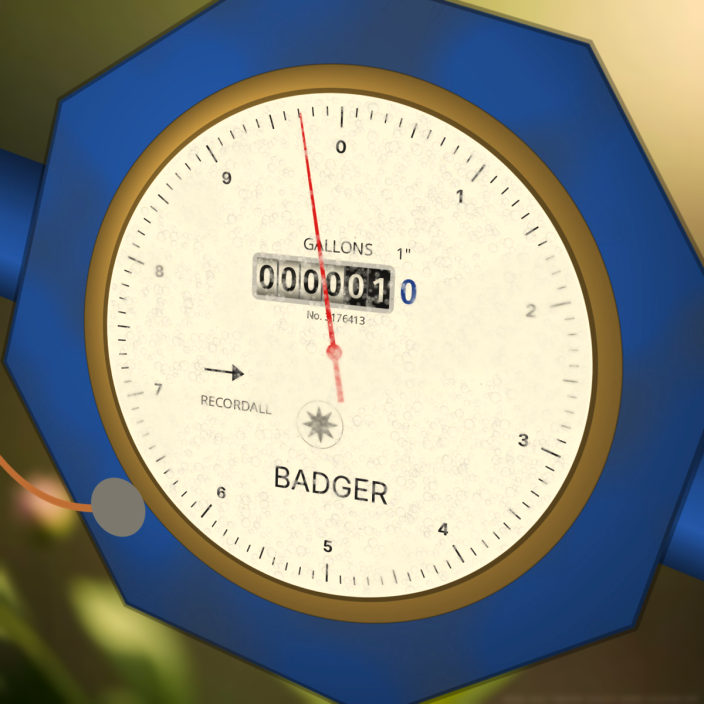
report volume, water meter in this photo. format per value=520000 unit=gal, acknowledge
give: value=9.7 unit=gal
